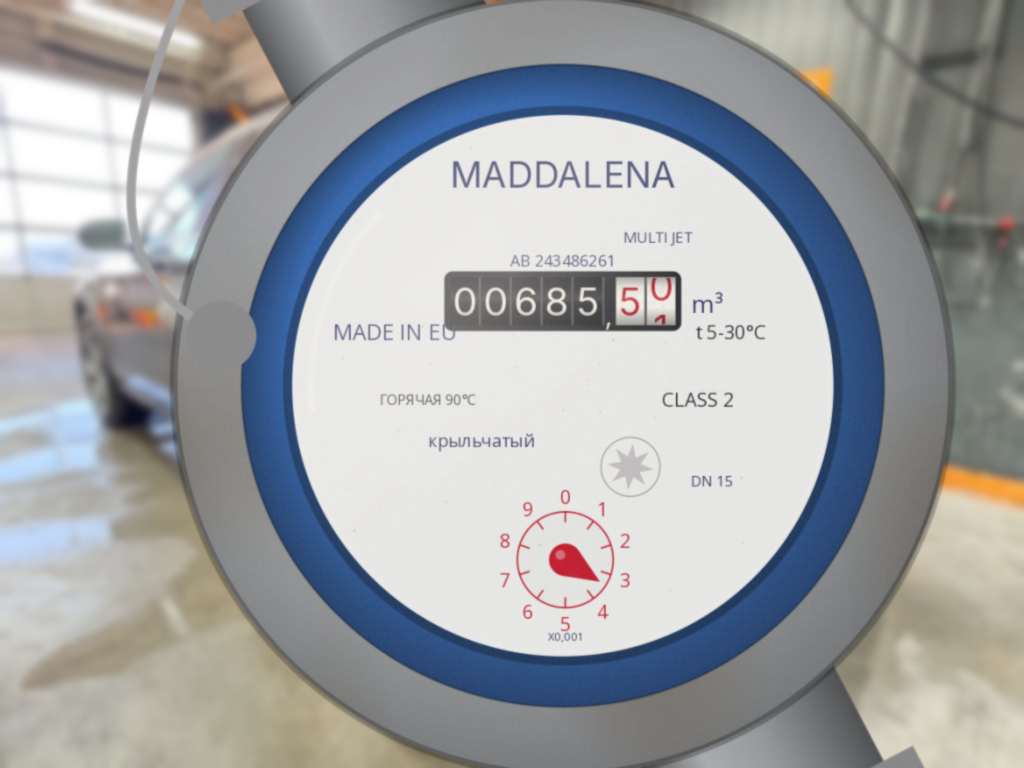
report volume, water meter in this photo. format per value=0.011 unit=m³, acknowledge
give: value=685.503 unit=m³
